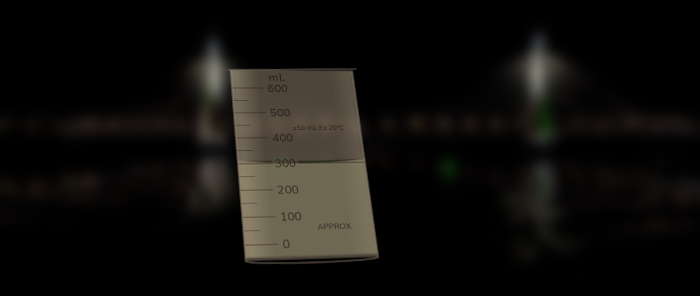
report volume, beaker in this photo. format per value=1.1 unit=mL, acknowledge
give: value=300 unit=mL
